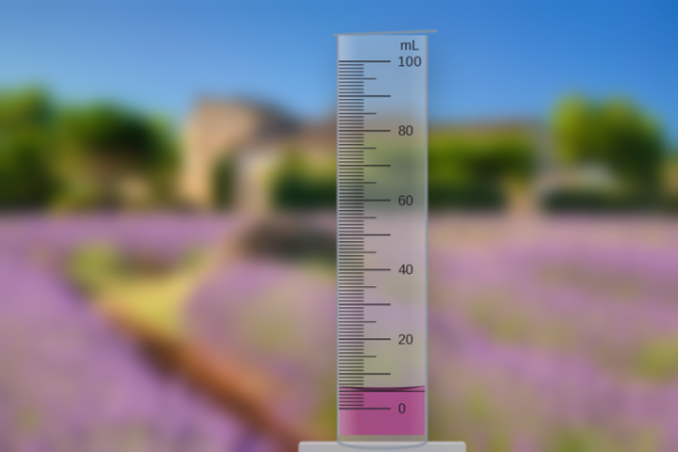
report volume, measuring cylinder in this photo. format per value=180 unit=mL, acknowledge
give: value=5 unit=mL
